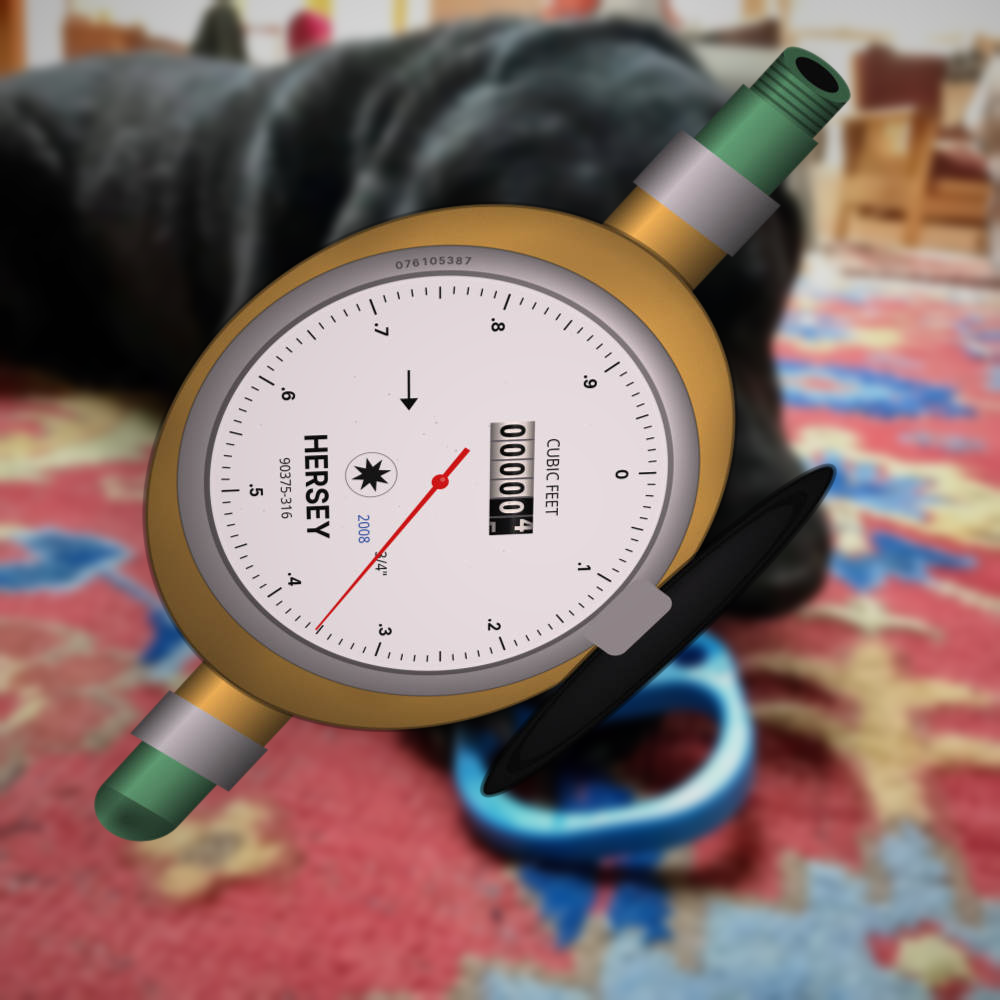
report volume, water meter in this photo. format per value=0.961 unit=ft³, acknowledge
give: value=4.35 unit=ft³
